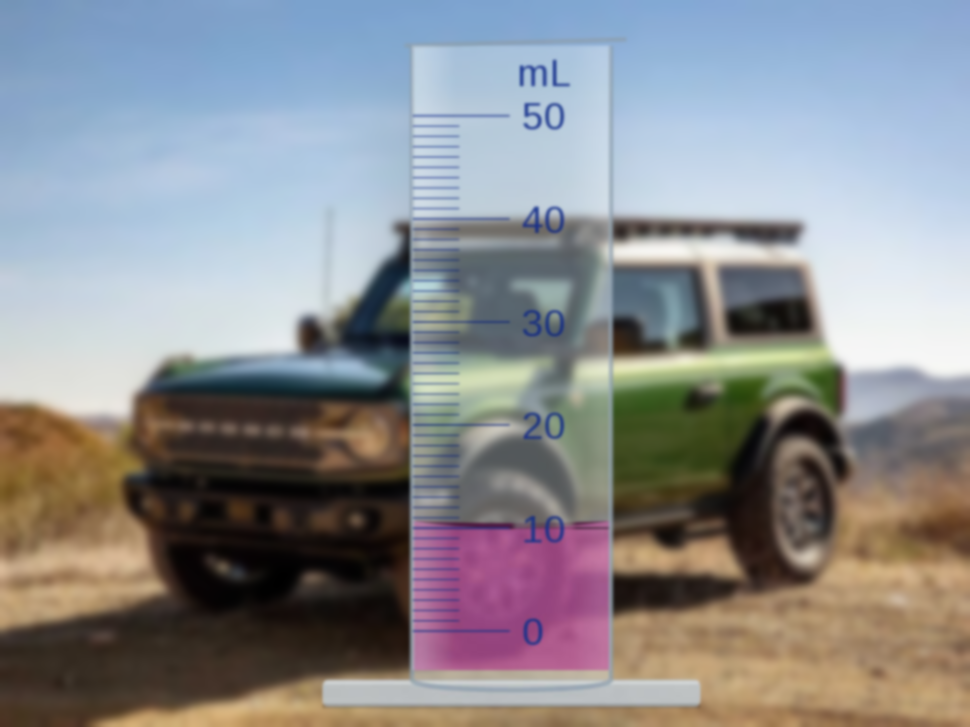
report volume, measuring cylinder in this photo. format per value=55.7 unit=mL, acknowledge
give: value=10 unit=mL
